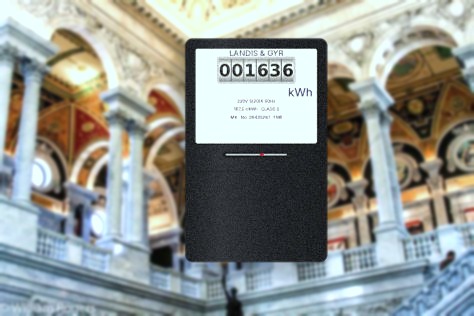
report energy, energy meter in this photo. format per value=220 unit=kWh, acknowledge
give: value=1636 unit=kWh
